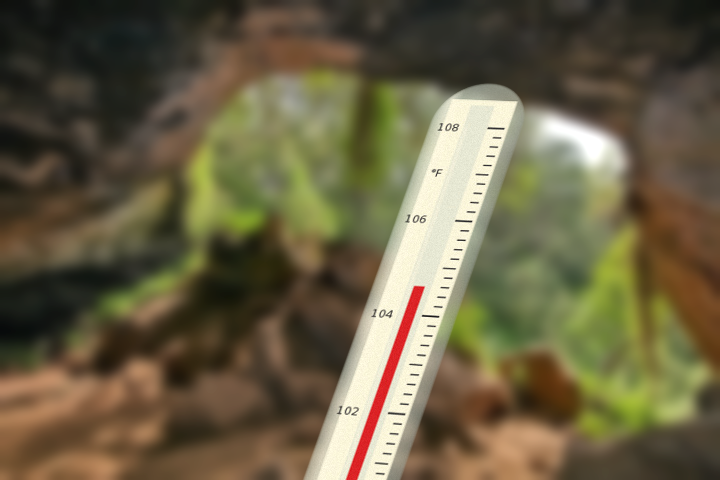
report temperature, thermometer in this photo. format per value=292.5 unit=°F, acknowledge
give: value=104.6 unit=°F
